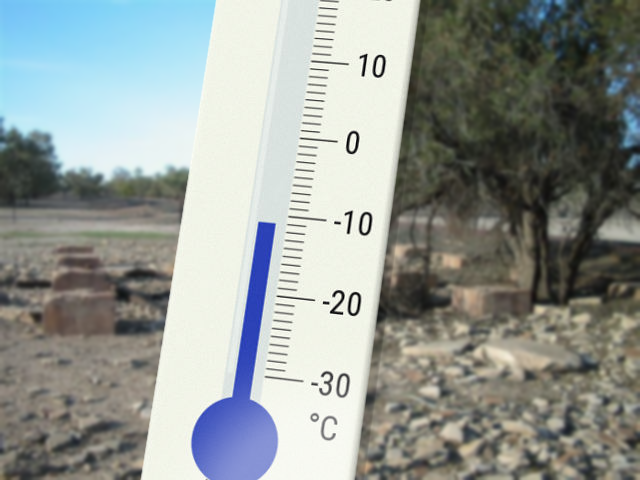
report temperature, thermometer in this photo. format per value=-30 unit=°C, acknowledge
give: value=-11 unit=°C
